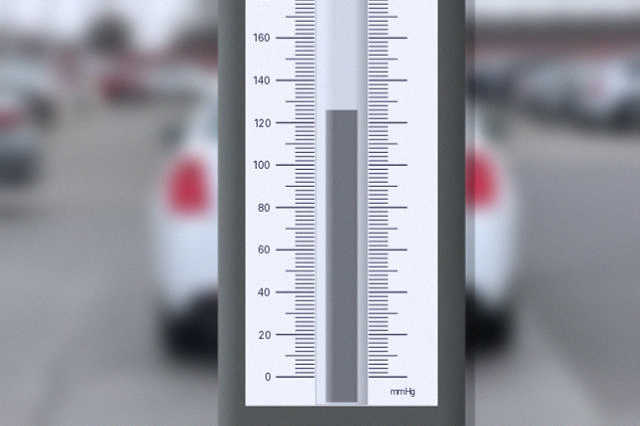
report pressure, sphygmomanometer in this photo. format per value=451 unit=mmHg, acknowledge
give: value=126 unit=mmHg
